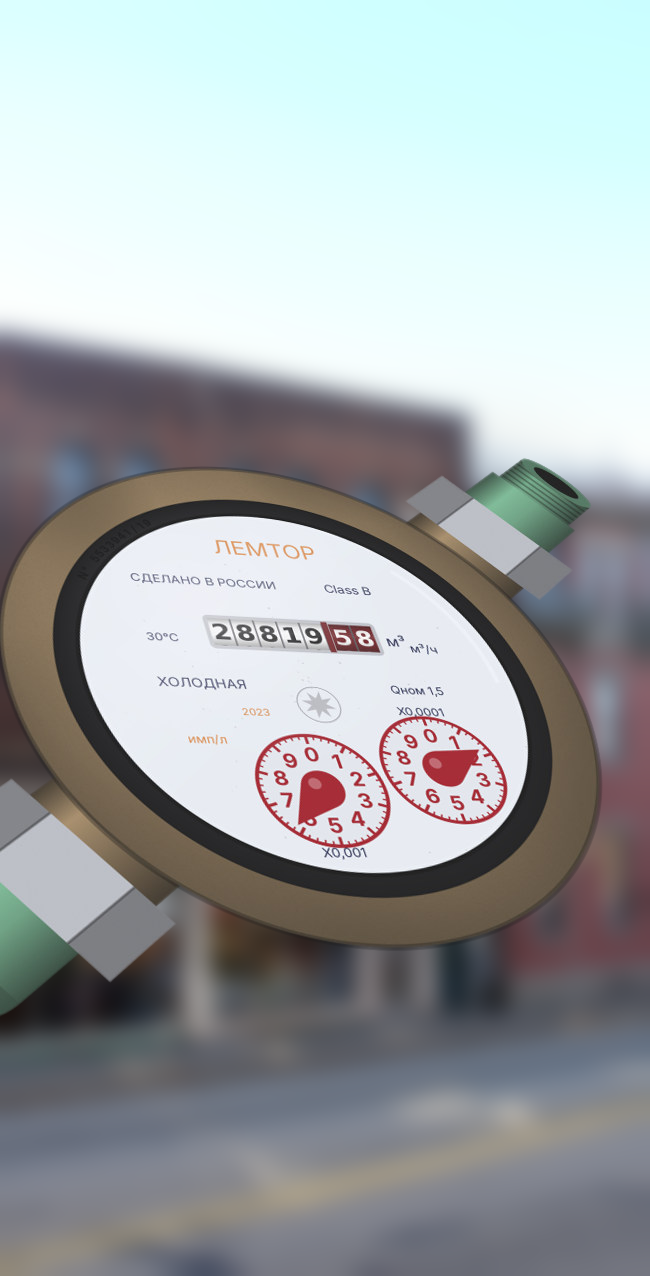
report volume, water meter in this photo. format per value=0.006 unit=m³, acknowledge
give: value=28819.5861 unit=m³
